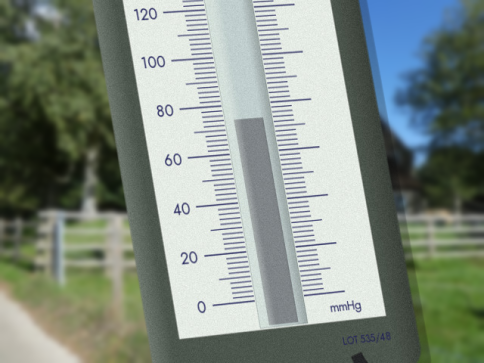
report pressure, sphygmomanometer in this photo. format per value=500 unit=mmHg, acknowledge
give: value=74 unit=mmHg
